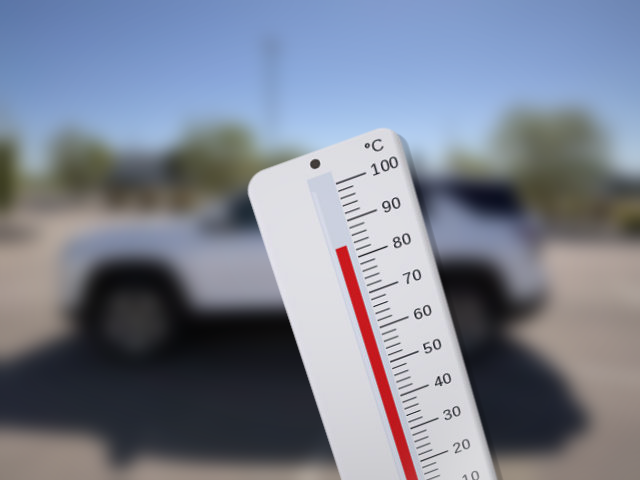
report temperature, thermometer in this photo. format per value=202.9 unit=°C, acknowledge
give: value=84 unit=°C
